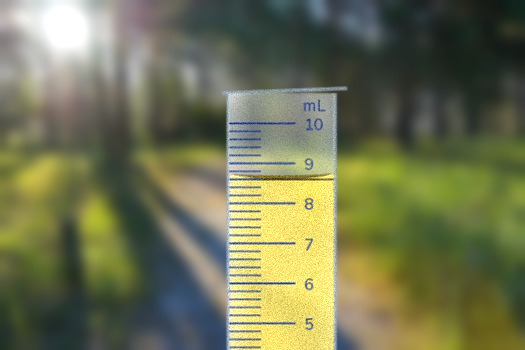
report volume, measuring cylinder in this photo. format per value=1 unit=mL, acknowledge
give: value=8.6 unit=mL
